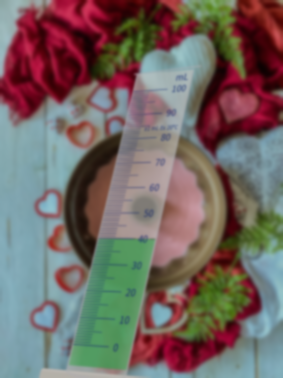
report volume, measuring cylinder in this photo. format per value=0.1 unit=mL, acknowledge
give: value=40 unit=mL
